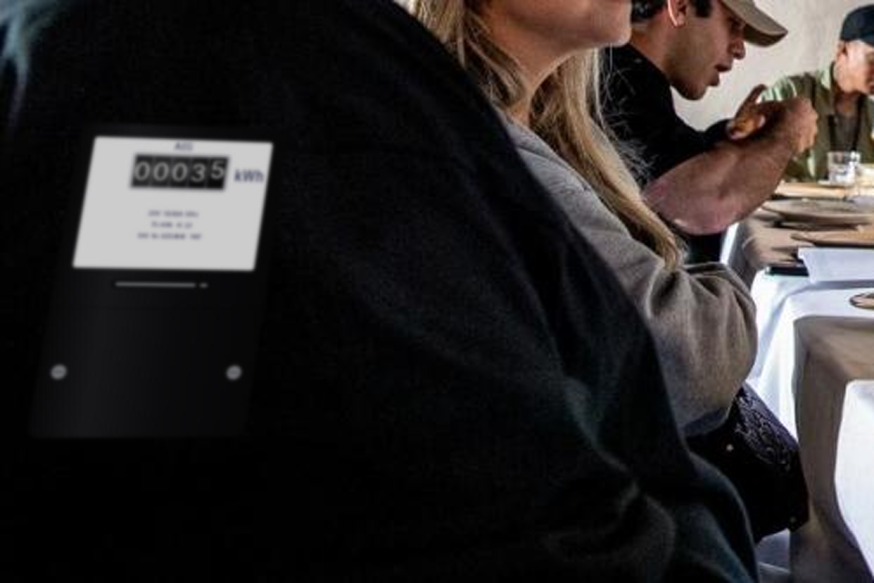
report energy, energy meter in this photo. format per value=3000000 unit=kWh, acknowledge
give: value=35 unit=kWh
